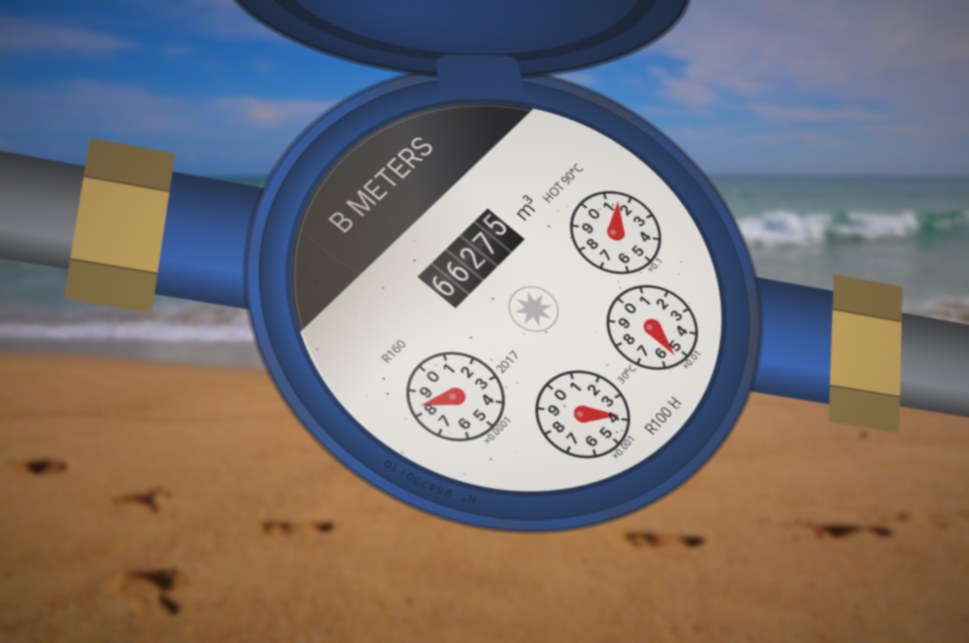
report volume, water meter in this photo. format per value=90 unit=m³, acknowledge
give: value=66275.1538 unit=m³
